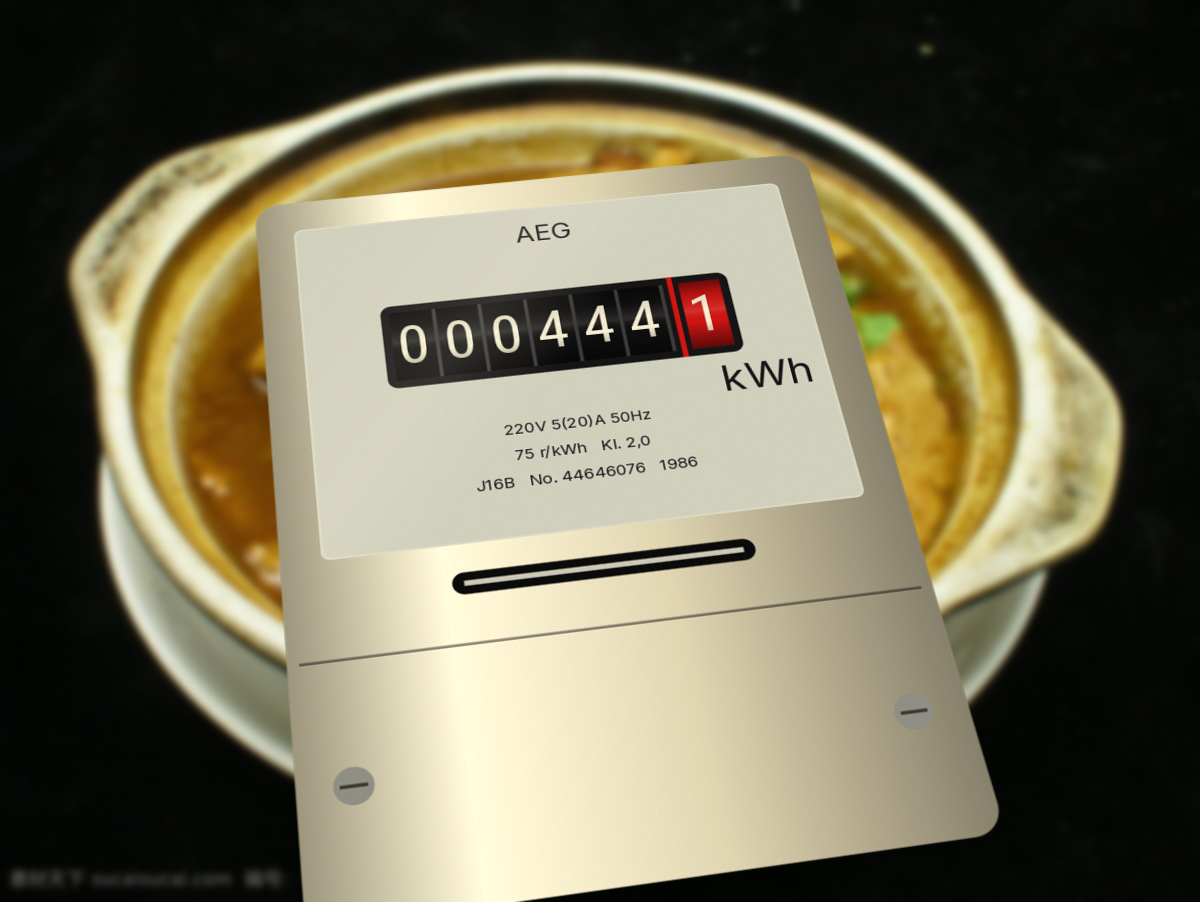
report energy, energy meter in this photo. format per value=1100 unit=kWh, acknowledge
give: value=444.1 unit=kWh
